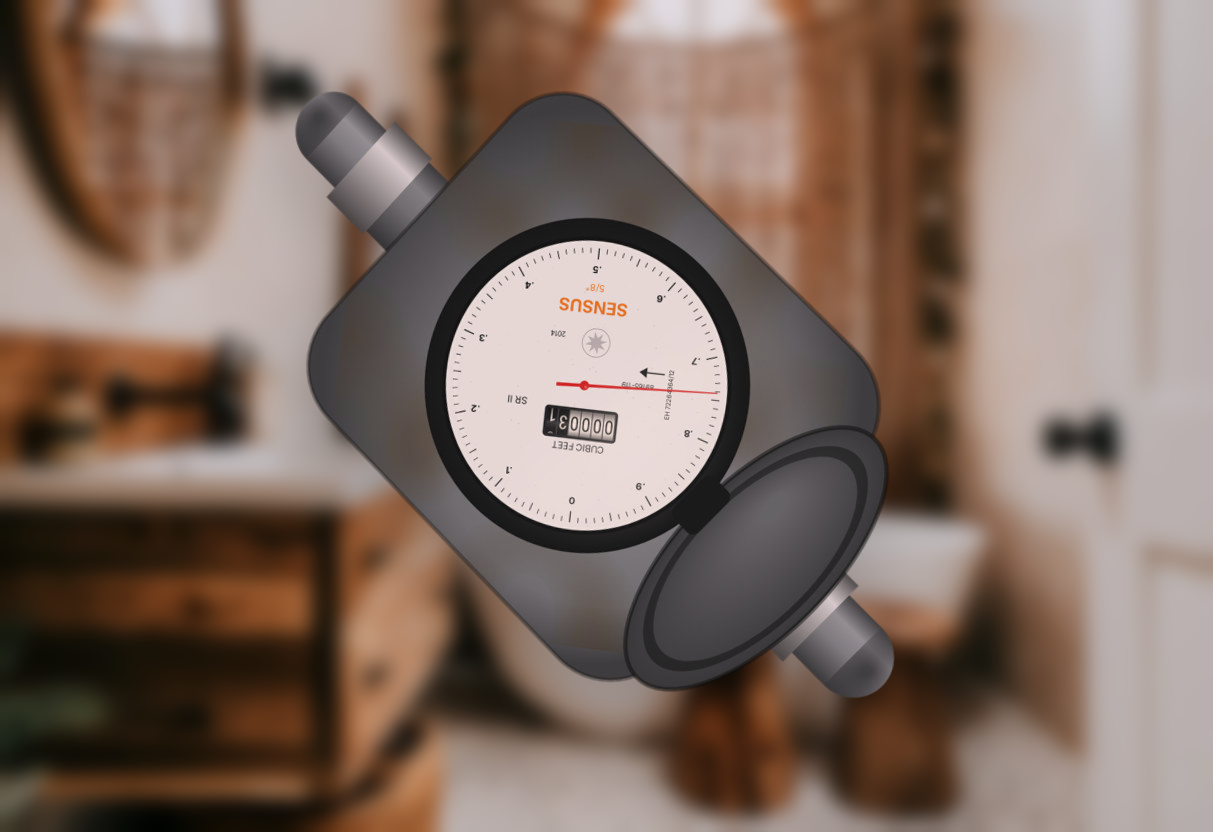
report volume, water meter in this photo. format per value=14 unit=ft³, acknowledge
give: value=30.74 unit=ft³
